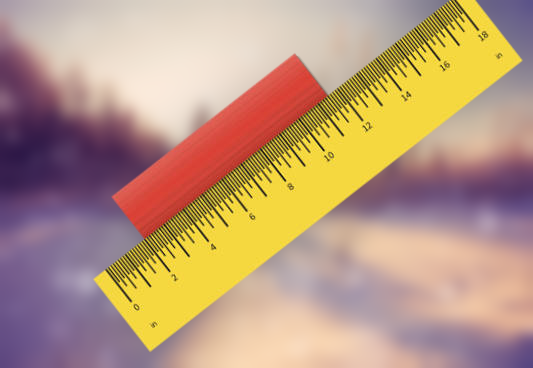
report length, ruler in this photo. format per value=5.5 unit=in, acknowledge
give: value=9.5 unit=in
